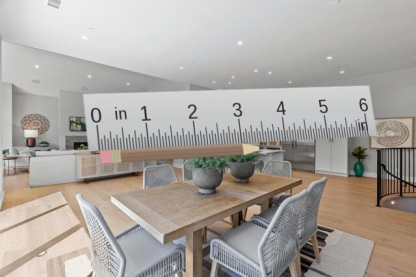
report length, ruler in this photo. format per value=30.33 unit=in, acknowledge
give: value=3.5 unit=in
